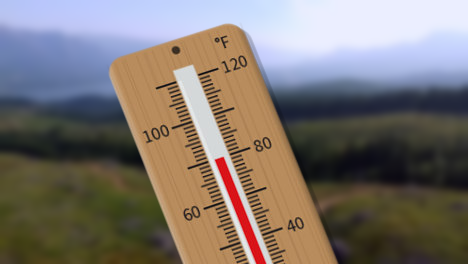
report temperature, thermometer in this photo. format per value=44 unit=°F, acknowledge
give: value=80 unit=°F
